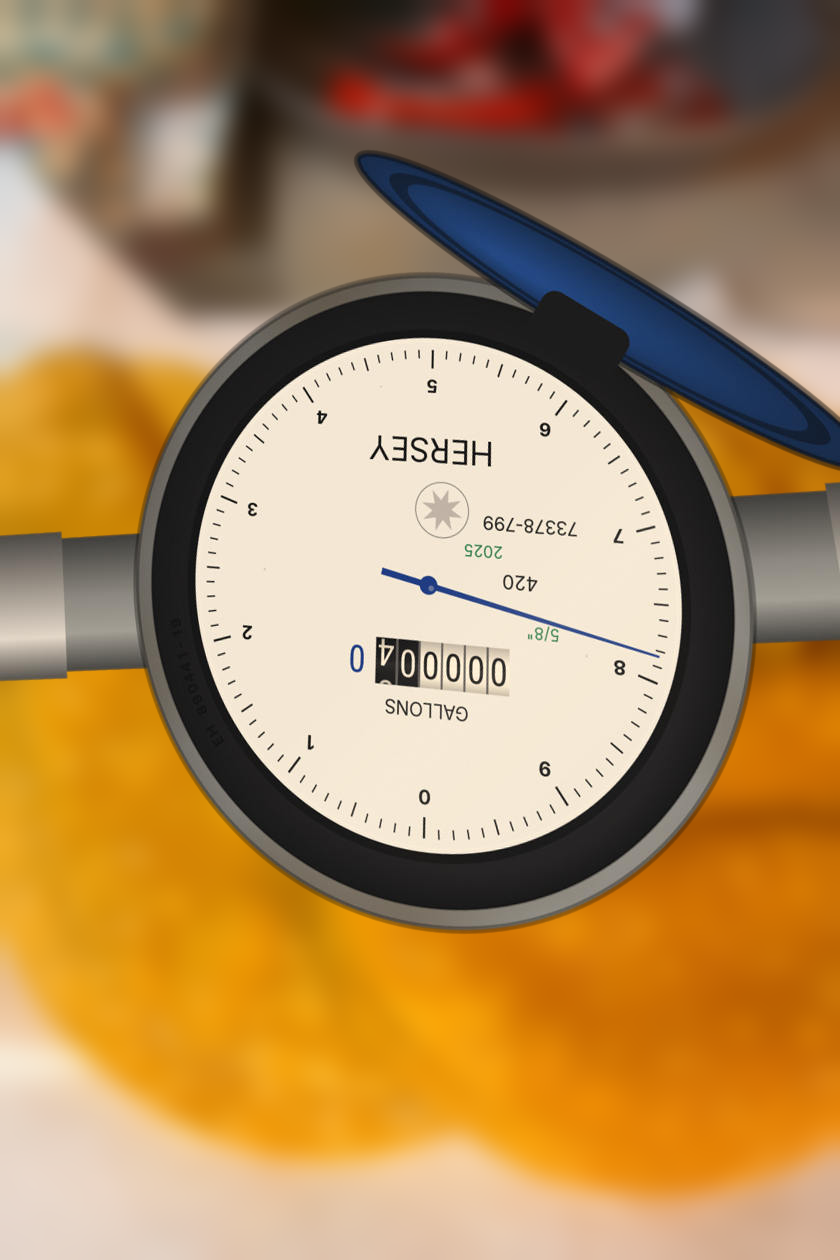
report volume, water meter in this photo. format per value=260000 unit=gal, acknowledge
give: value=37.8 unit=gal
